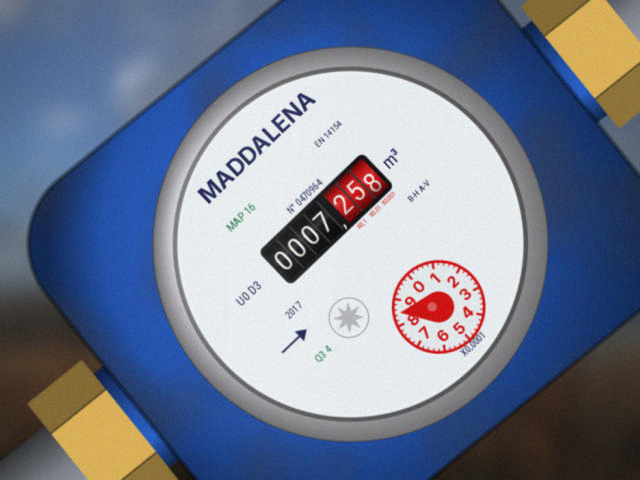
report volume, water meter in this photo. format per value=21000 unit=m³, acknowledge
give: value=7.2578 unit=m³
